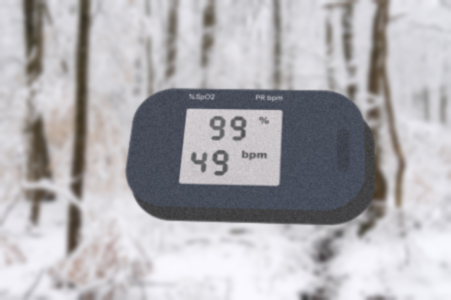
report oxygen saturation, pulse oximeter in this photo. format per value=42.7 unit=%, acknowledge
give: value=99 unit=%
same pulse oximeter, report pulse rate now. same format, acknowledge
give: value=49 unit=bpm
